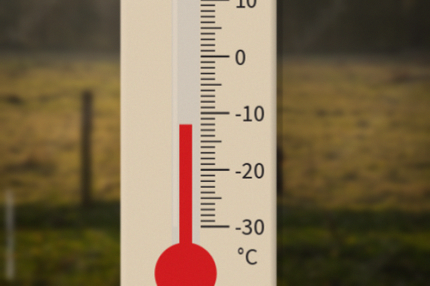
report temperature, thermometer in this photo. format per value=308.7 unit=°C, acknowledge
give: value=-12 unit=°C
